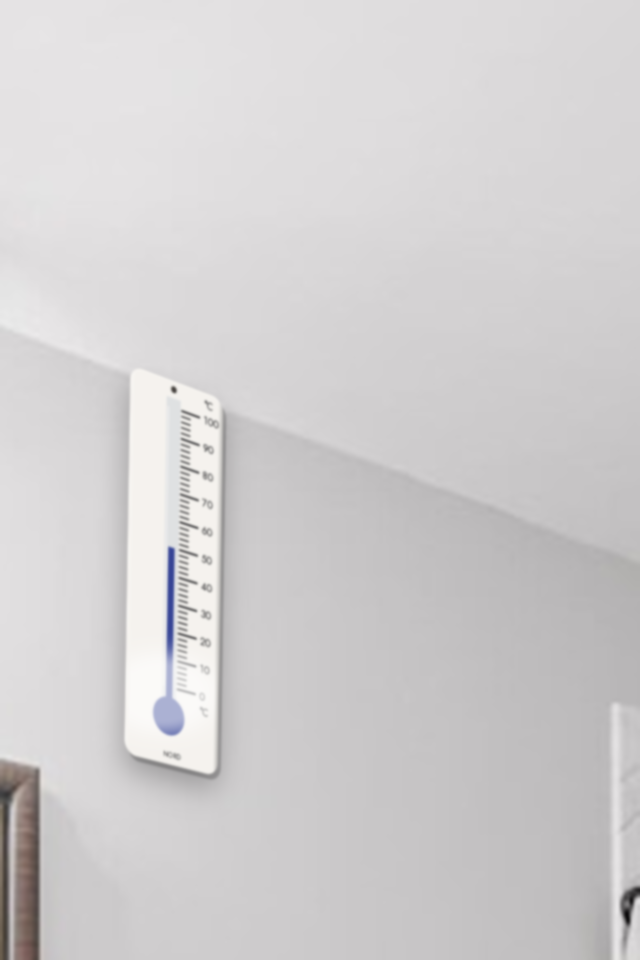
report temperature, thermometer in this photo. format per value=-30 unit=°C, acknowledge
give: value=50 unit=°C
